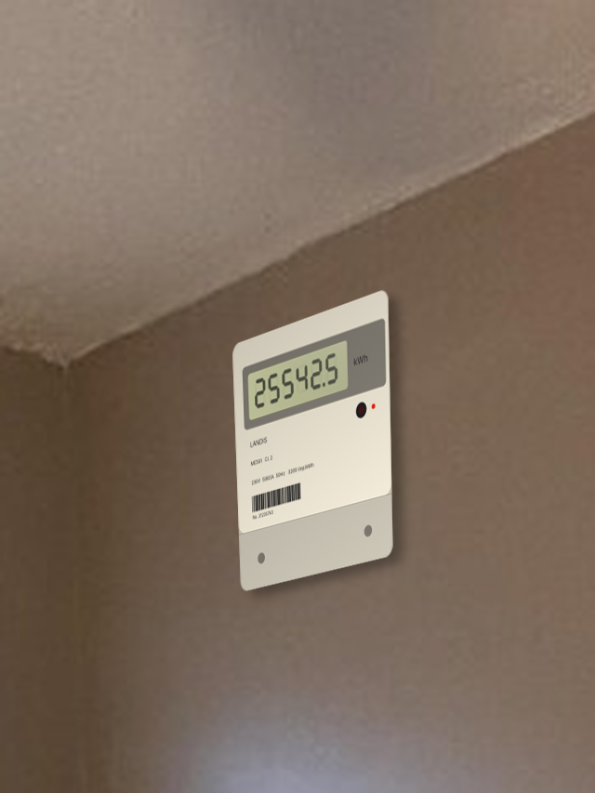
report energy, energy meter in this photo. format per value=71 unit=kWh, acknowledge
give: value=25542.5 unit=kWh
